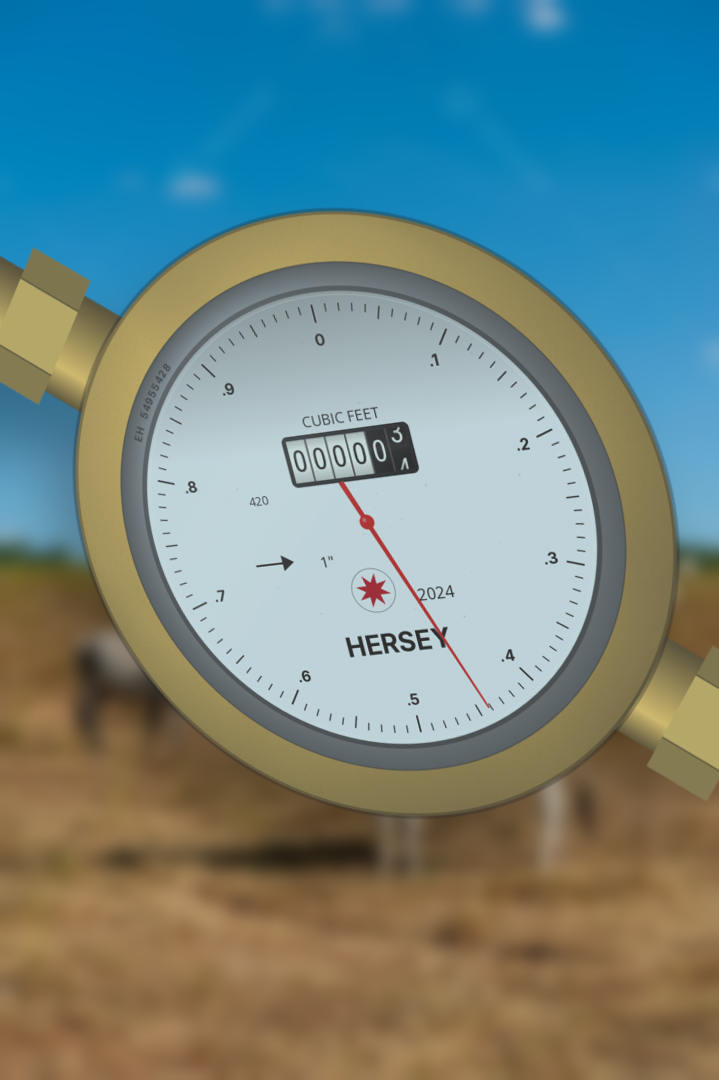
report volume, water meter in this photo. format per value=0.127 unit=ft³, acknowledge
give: value=3.44 unit=ft³
